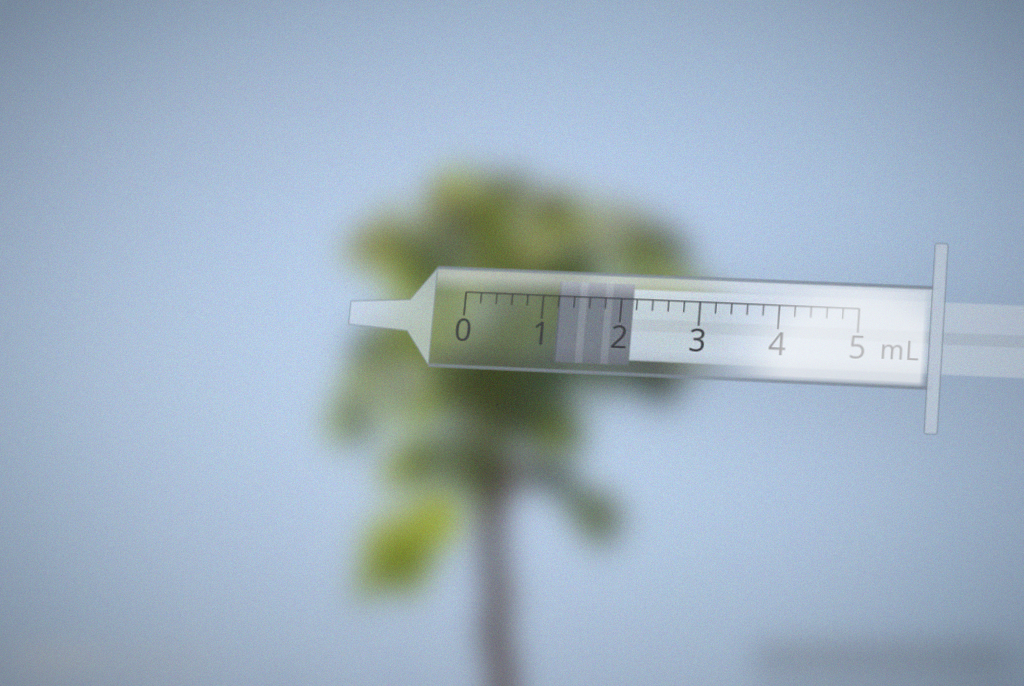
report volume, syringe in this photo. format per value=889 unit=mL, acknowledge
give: value=1.2 unit=mL
